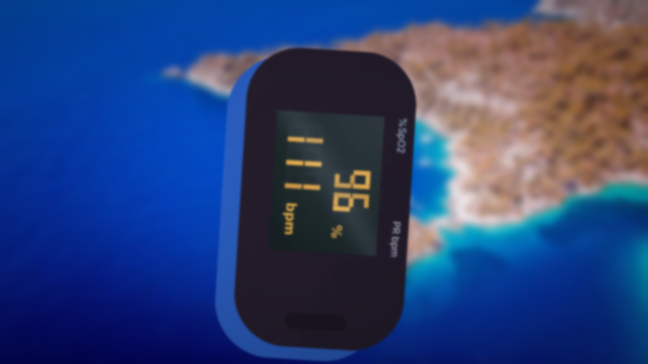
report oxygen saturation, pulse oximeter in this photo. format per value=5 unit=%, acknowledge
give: value=96 unit=%
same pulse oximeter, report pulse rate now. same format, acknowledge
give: value=111 unit=bpm
